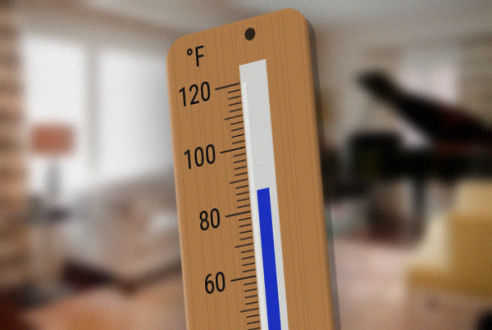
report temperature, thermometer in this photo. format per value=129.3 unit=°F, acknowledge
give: value=86 unit=°F
